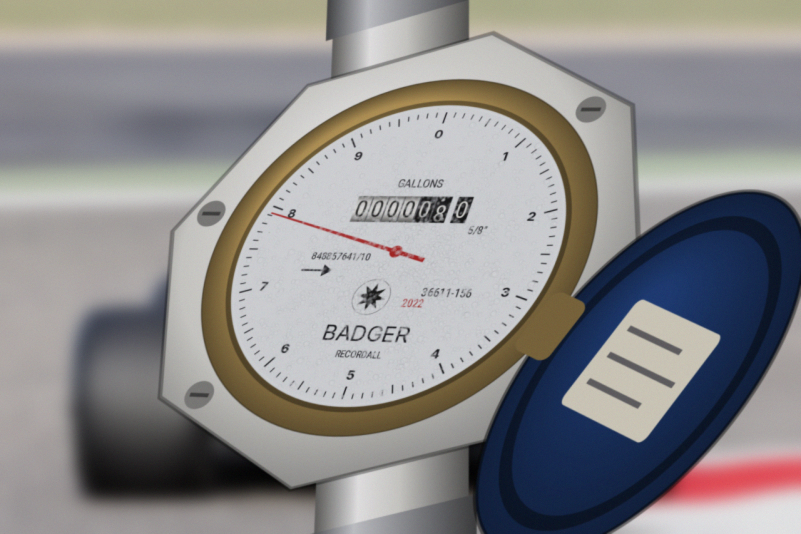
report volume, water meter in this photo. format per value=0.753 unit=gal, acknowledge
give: value=77.9 unit=gal
